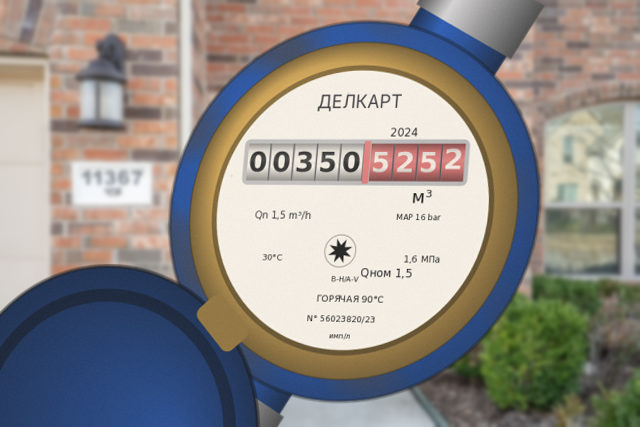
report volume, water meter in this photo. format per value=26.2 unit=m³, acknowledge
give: value=350.5252 unit=m³
